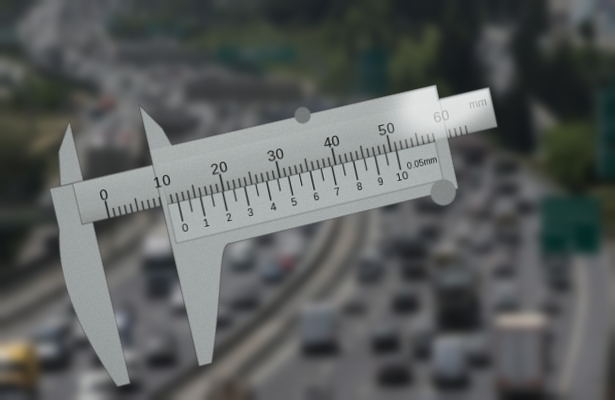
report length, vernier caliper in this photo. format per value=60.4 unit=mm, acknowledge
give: value=12.0 unit=mm
